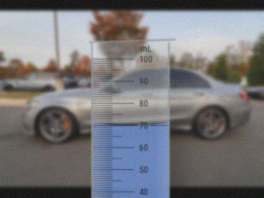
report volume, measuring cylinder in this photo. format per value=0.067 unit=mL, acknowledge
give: value=70 unit=mL
